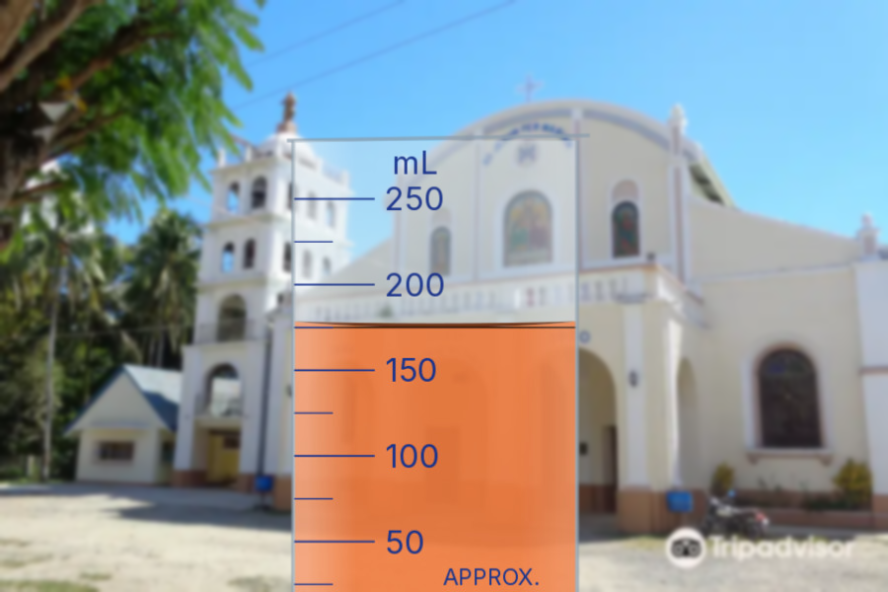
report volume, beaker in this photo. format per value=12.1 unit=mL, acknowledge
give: value=175 unit=mL
